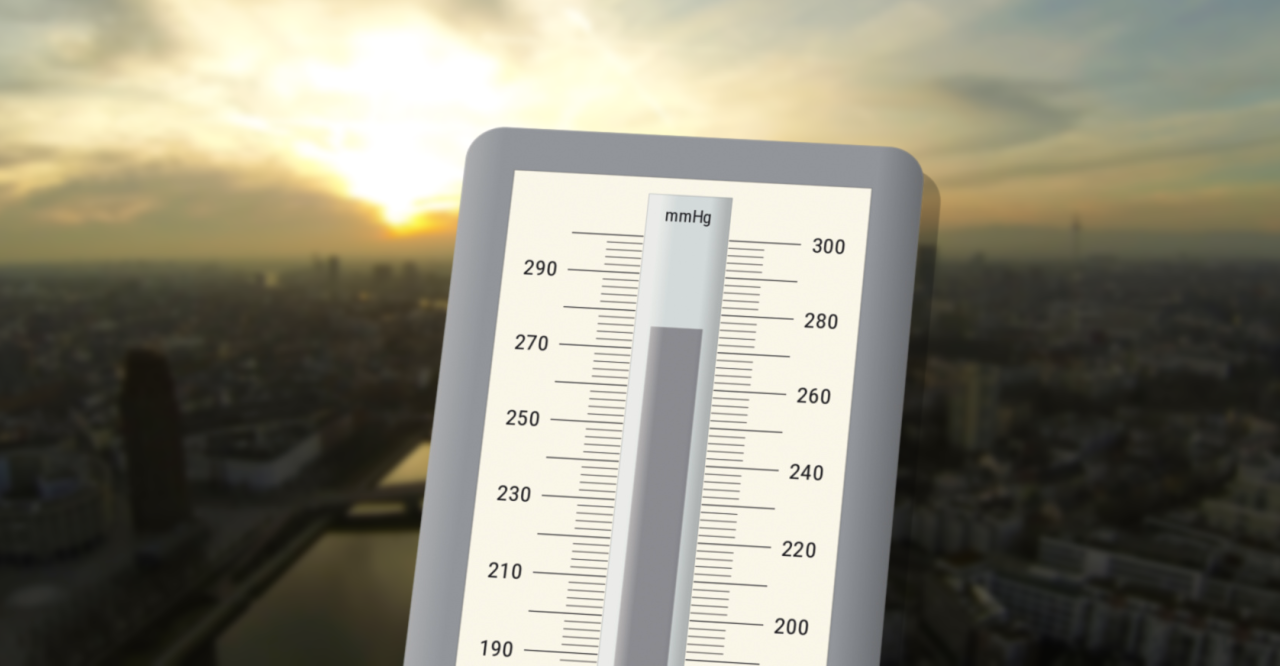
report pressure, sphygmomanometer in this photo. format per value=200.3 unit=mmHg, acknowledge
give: value=276 unit=mmHg
